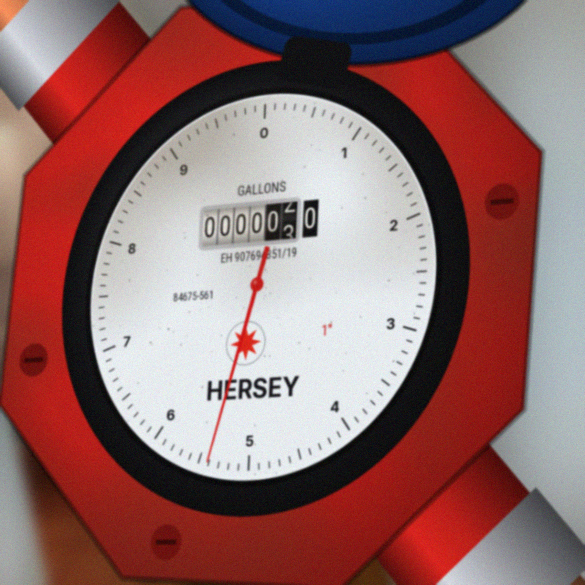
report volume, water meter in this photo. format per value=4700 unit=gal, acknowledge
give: value=25.4 unit=gal
